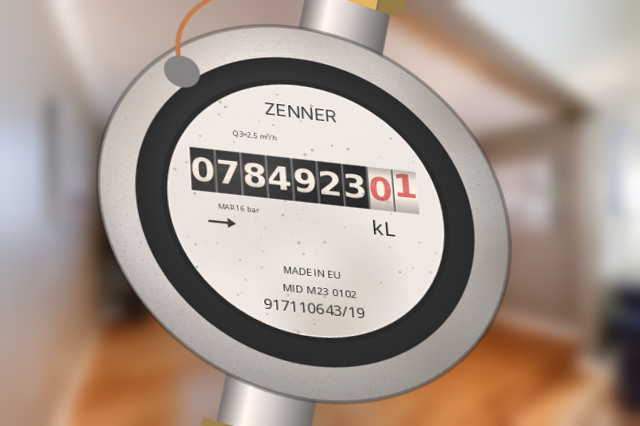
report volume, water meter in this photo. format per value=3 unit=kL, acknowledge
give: value=784923.01 unit=kL
